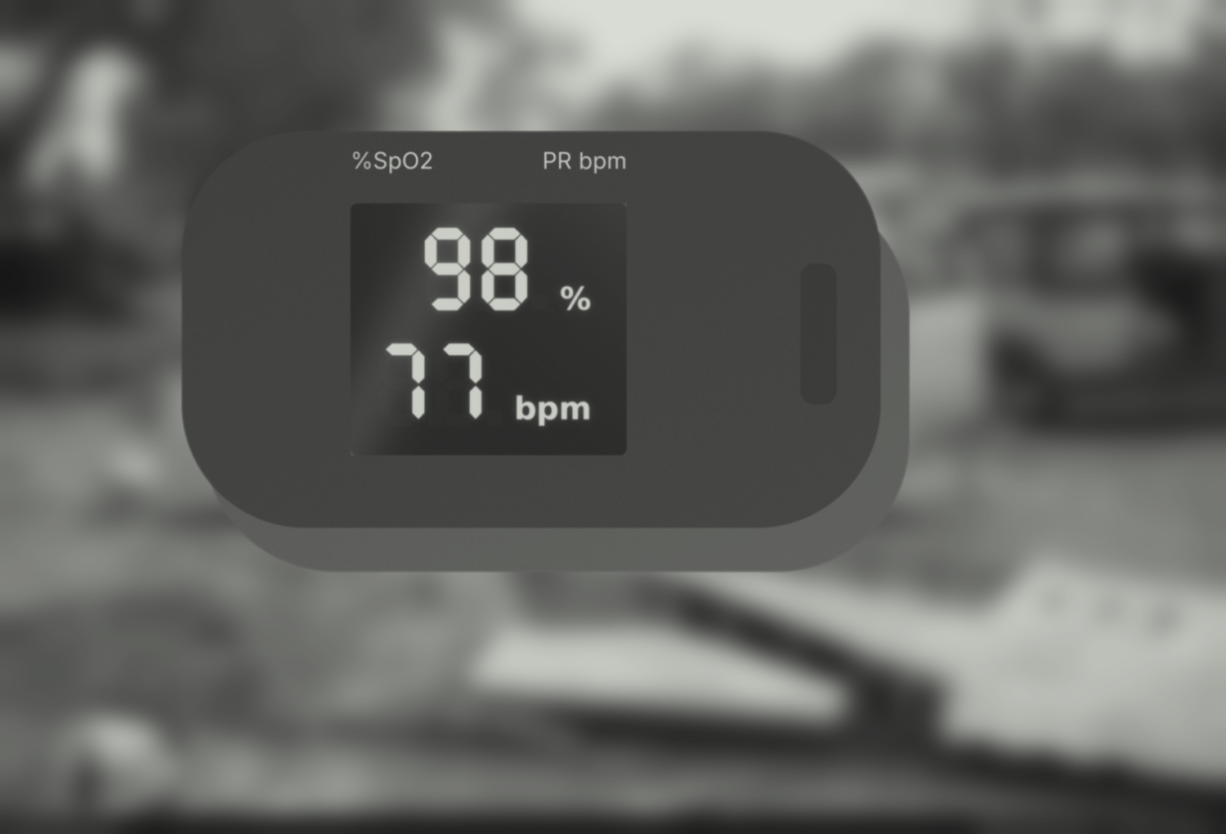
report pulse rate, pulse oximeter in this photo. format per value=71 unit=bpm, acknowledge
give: value=77 unit=bpm
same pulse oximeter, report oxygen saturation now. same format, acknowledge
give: value=98 unit=%
